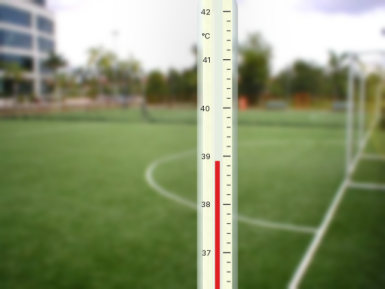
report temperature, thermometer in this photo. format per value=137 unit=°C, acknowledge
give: value=38.9 unit=°C
